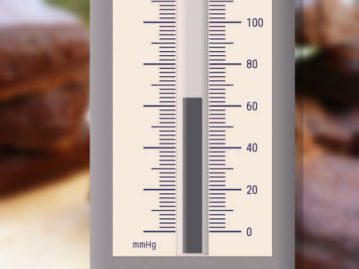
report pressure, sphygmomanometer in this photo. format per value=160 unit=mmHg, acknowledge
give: value=64 unit=mmHg
